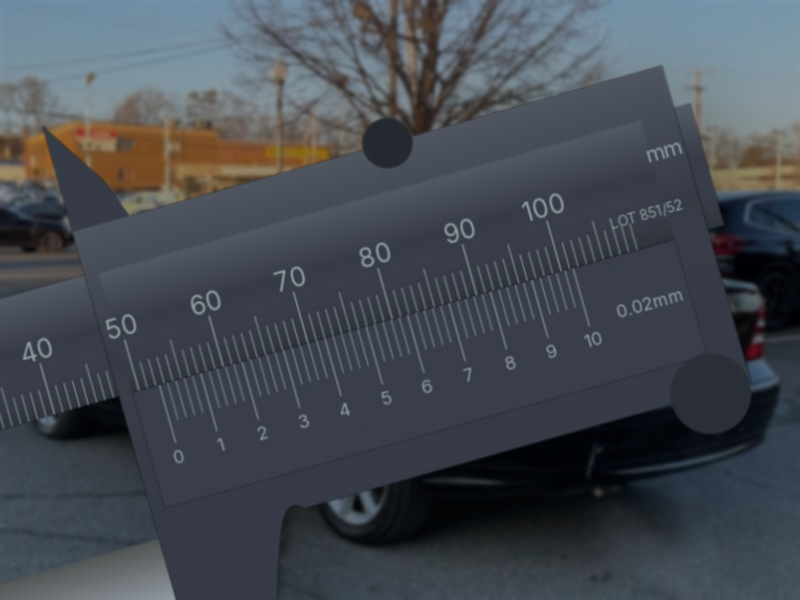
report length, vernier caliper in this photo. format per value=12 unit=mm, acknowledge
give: value=52.4 unit=mm
